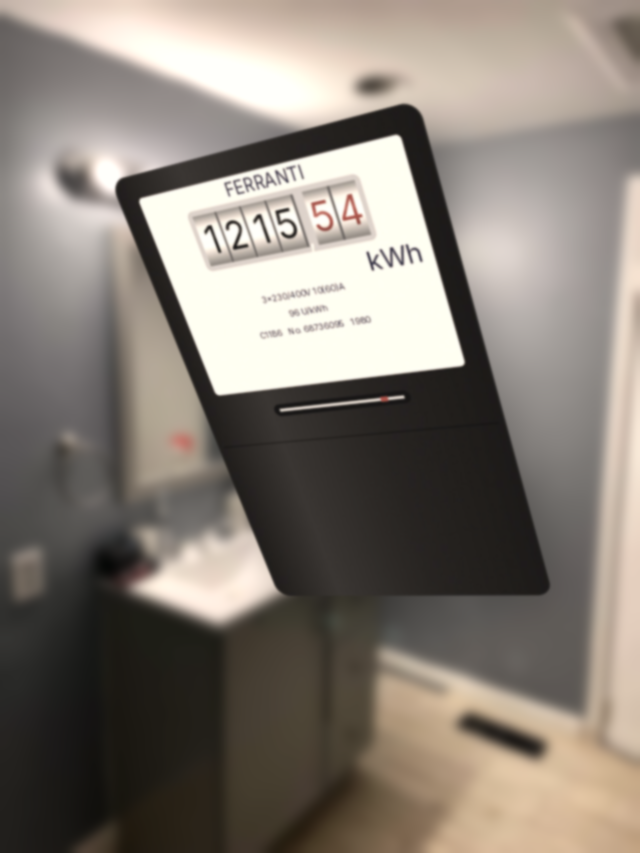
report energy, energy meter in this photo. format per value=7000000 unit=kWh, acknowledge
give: value=1215.54 unit=kWh
